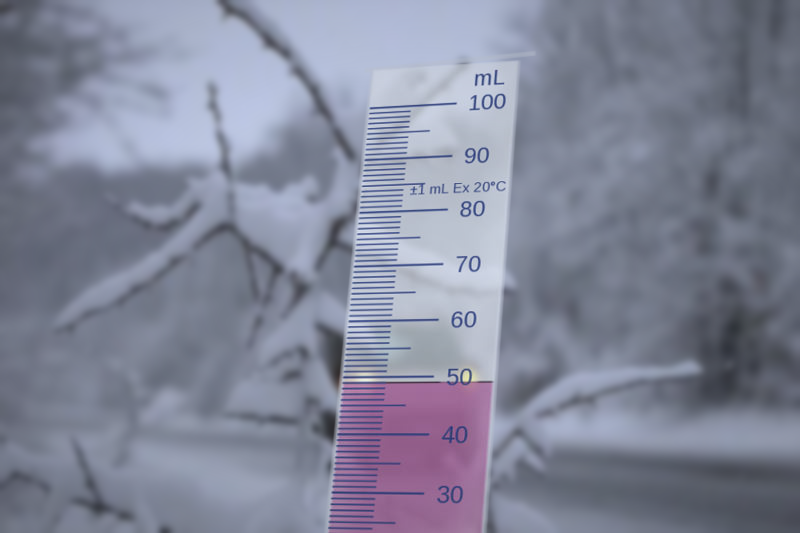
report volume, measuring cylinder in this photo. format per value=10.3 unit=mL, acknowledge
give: value=49 unit=mL
